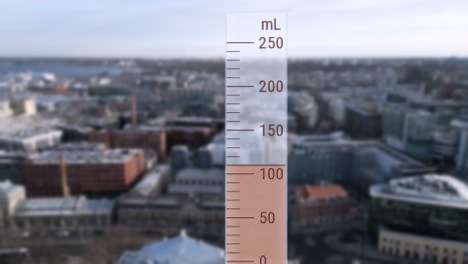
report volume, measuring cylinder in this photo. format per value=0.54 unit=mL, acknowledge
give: value=110 unit=mL
